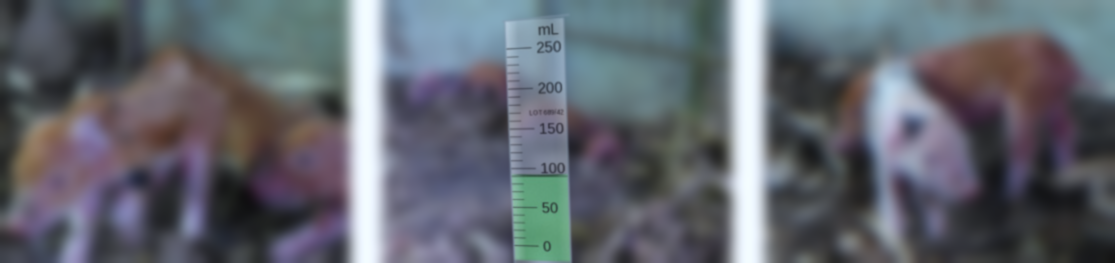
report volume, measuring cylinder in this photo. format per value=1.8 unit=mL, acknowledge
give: value=90 unit=mL
